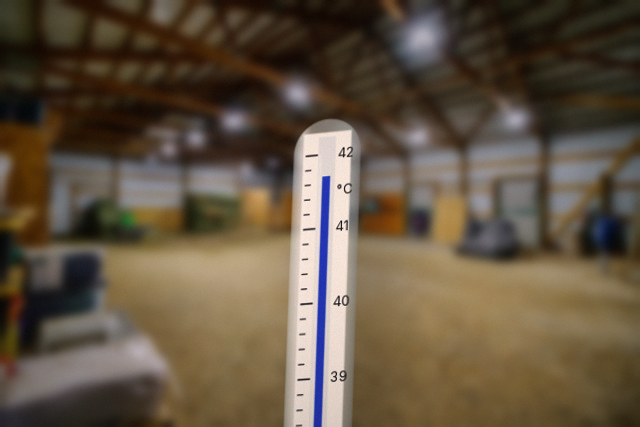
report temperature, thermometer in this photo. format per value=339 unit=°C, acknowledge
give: value=41.7 unit=°C
